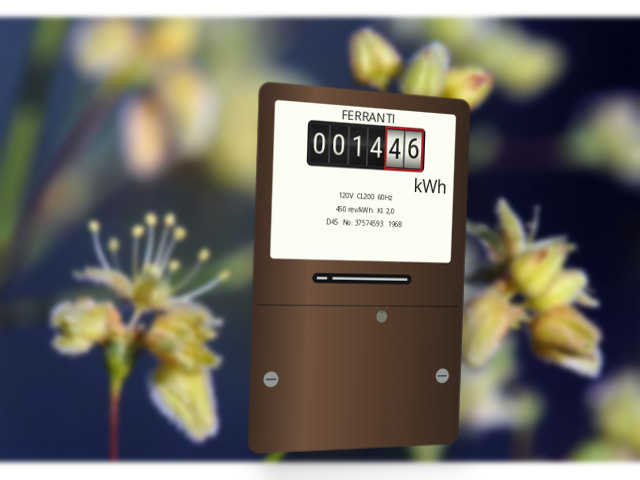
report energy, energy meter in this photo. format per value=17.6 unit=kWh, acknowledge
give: value=14.46 unit=kWh
